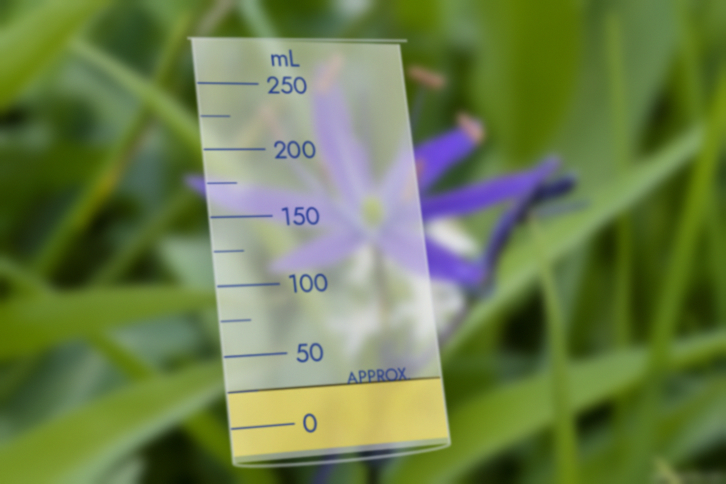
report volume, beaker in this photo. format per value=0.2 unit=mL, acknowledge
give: value=25 unit=mL
